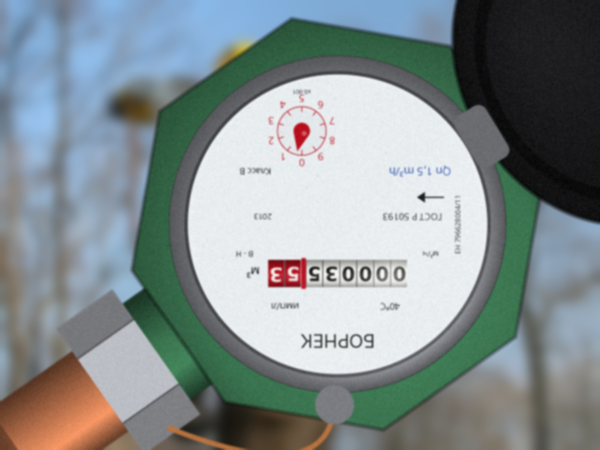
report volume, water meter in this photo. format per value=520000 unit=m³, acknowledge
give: value=35.530 unit=m³
